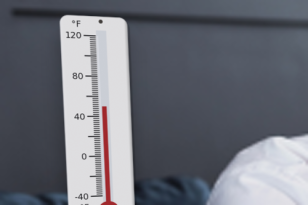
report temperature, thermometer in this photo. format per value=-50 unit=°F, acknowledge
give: value=50 unit=°F
